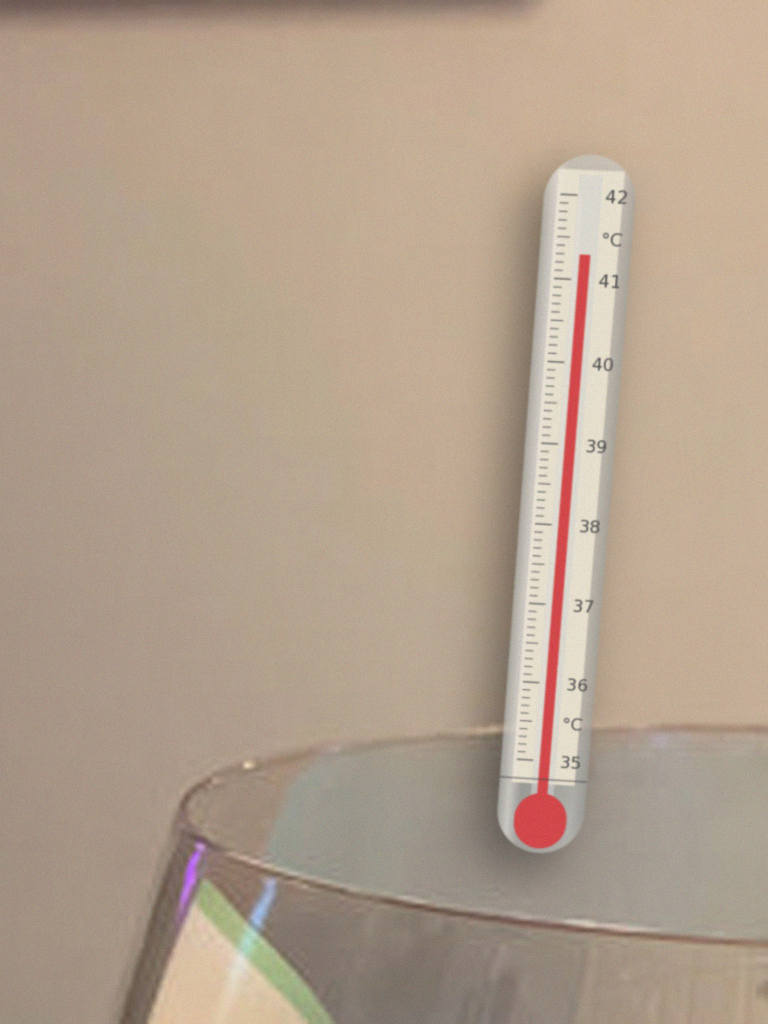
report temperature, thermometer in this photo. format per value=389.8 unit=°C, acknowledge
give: value=41.3 unit=°C
